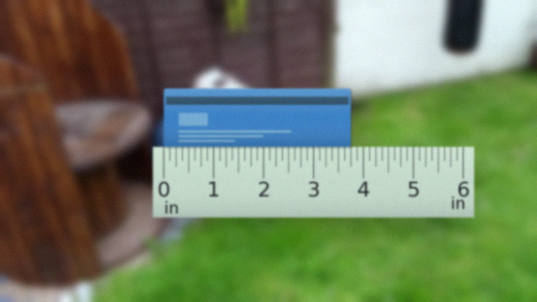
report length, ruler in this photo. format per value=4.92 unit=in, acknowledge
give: value=3.75 unit=in
